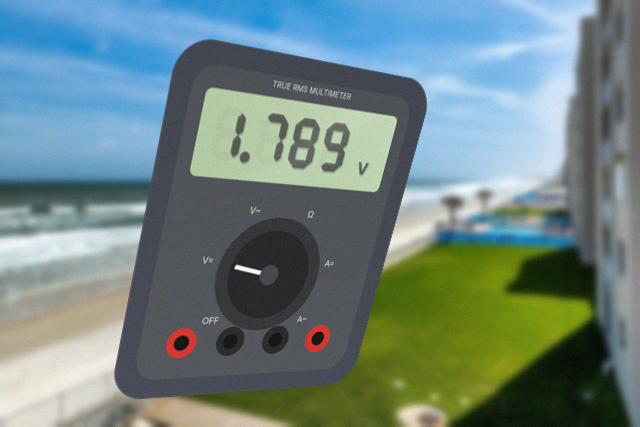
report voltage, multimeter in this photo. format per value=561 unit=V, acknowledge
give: value=1.789 unit=V
